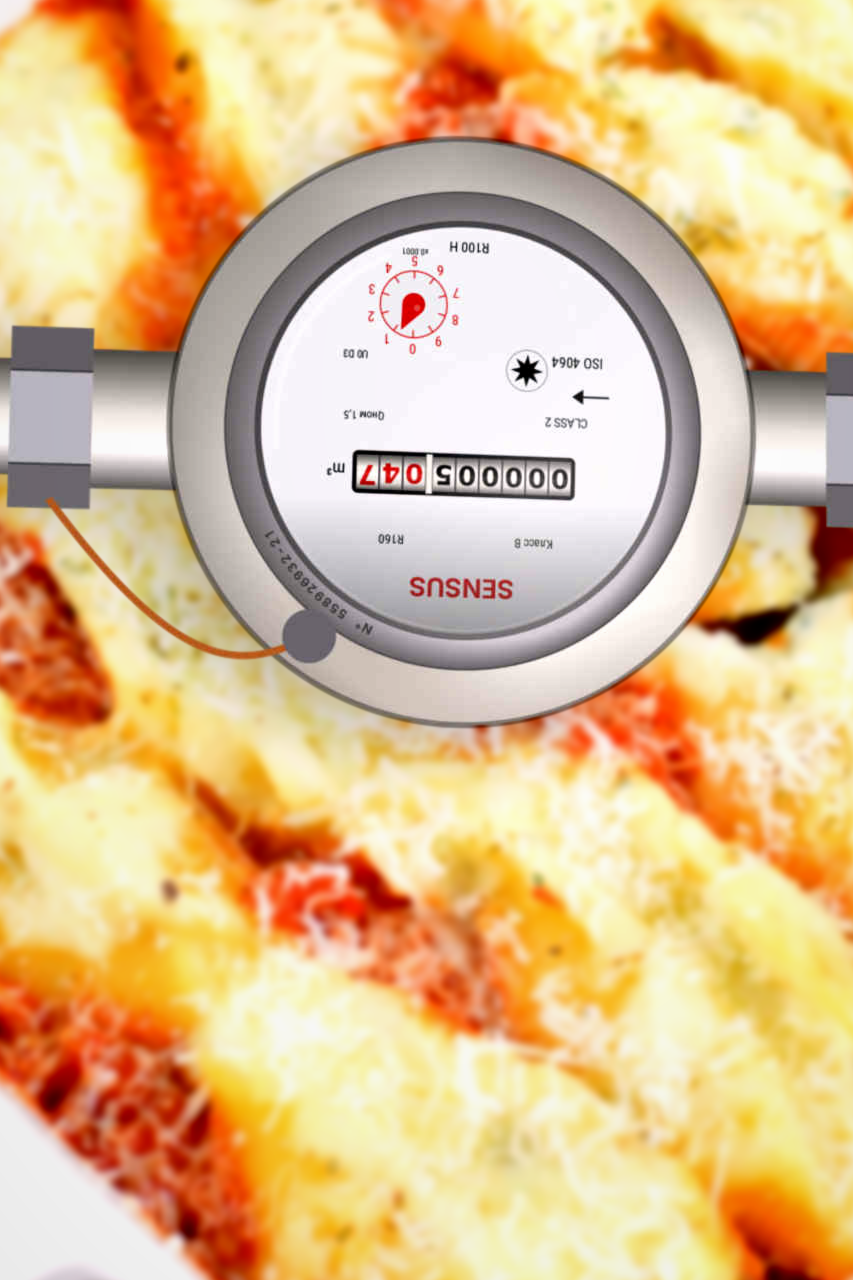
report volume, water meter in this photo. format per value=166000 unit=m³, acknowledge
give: value=5.0470 unit=m³
